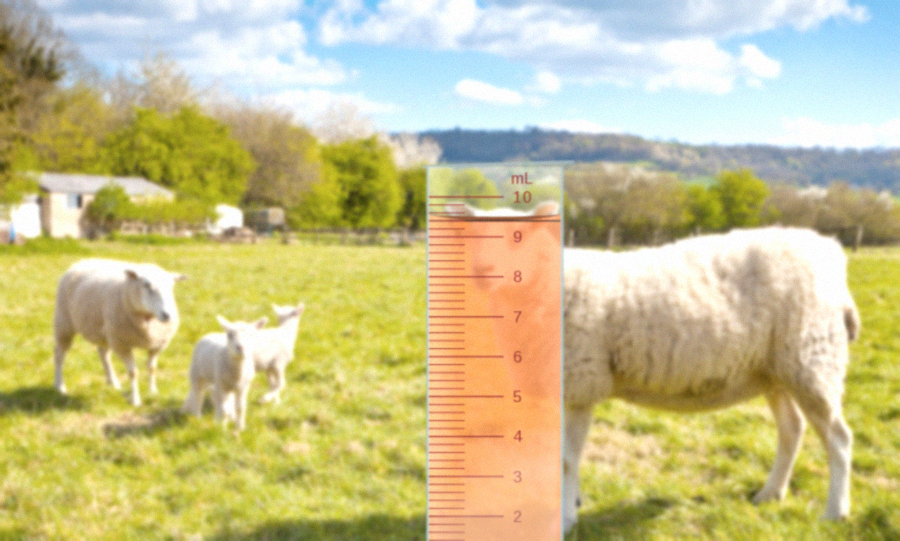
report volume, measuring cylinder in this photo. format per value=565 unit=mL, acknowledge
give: value=9.4 unit=mL
